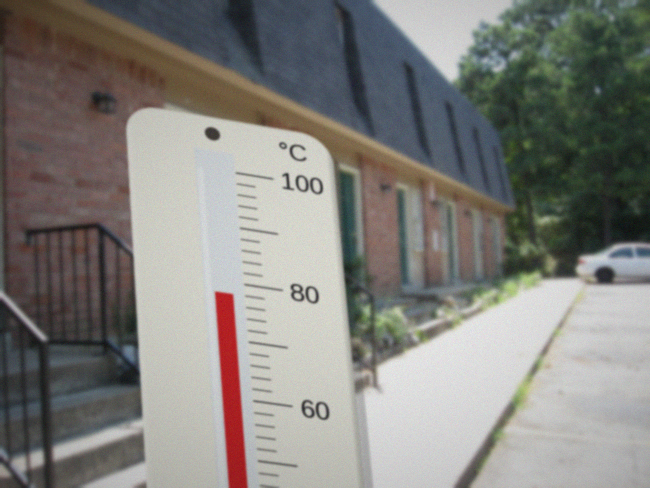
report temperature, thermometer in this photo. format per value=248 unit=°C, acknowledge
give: value=78 unit=°C
